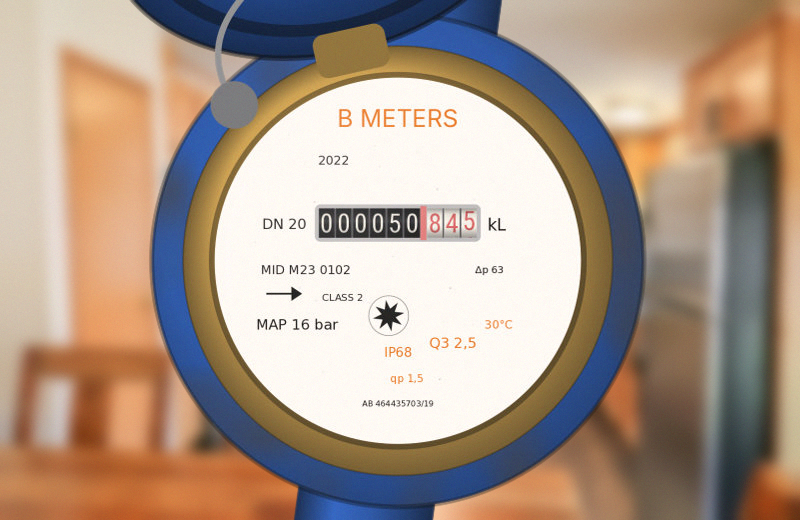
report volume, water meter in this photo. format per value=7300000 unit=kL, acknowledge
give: value=50.845 unit=kL
